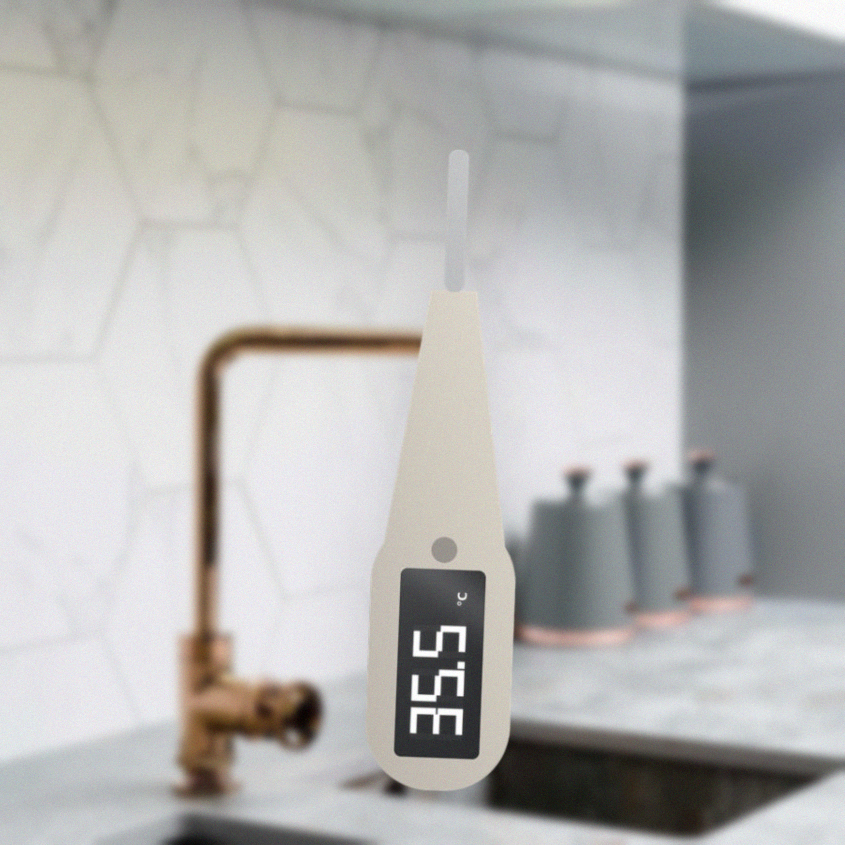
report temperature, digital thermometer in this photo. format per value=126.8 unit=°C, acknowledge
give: value=35.5 unit=°C
